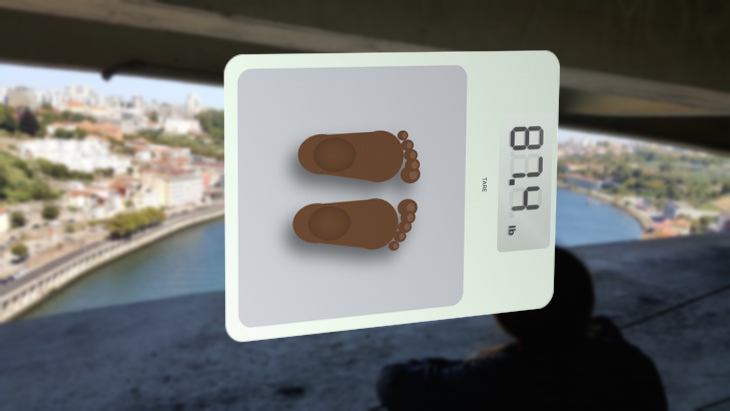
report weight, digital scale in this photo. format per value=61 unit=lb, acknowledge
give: value=87.4 unit=lb
